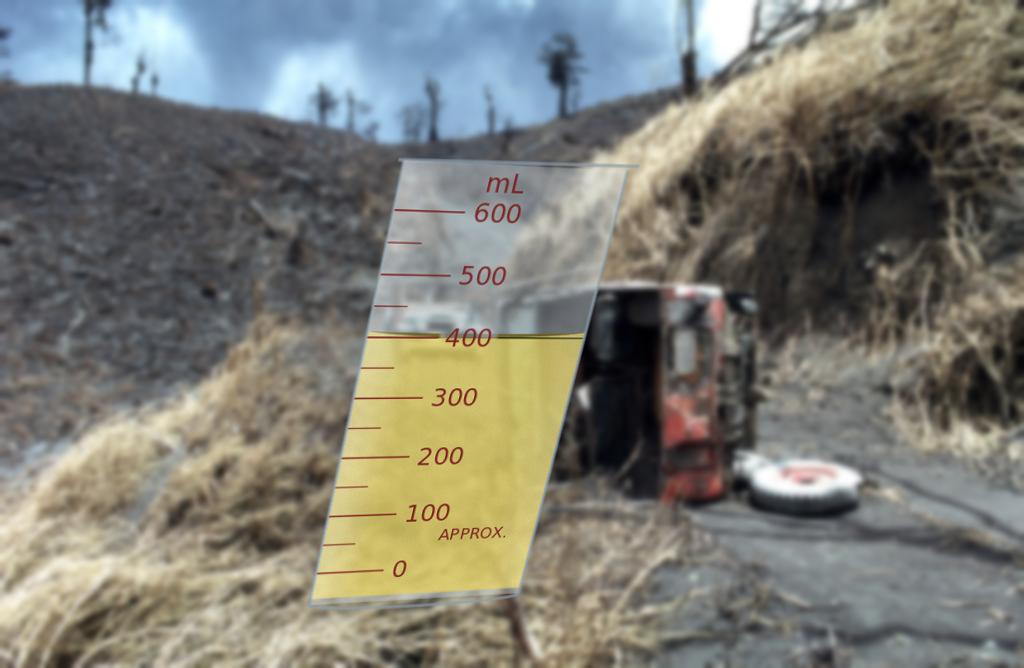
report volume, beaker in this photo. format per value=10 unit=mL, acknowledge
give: value=400 unit=mL
